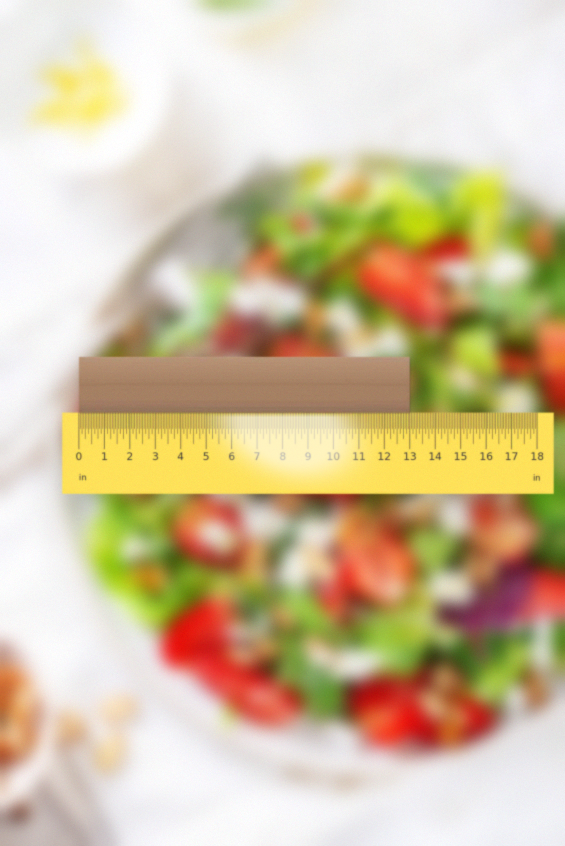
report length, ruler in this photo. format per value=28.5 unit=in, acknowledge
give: value=13 unit=in
